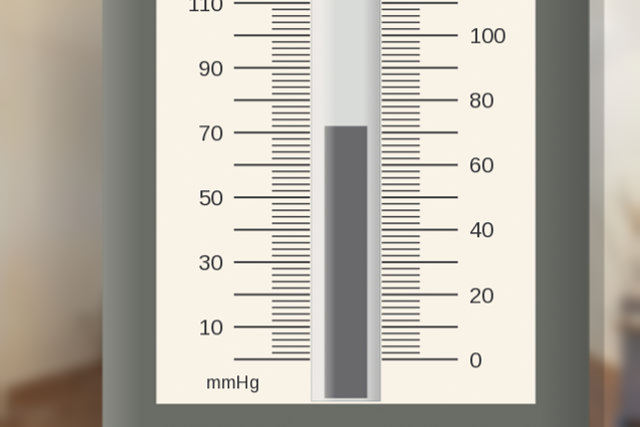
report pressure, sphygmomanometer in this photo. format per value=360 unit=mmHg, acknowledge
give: value=72 unit=mmHg
